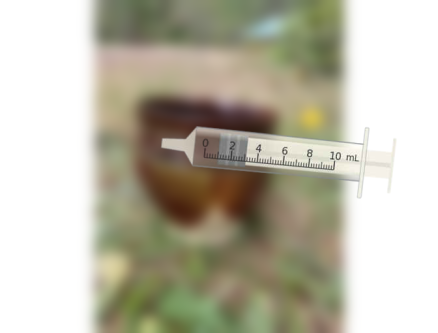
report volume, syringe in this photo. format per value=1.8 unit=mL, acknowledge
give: value=1 unit=mL
